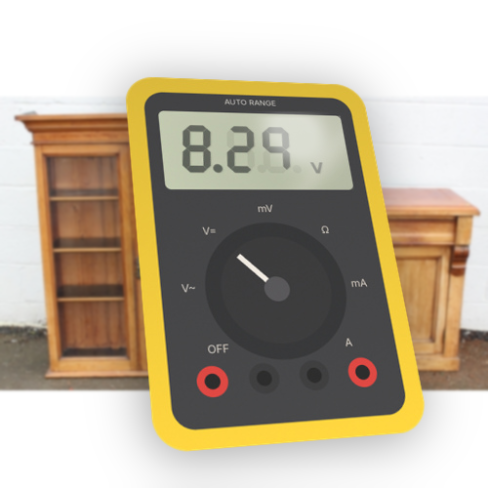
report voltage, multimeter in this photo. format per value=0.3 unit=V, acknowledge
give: value=8.29 unit=V
